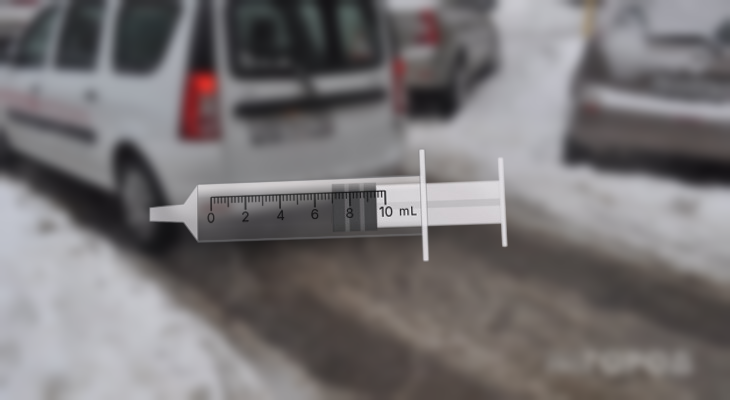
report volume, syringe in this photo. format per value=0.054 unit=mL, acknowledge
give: value=7 unit=mL
